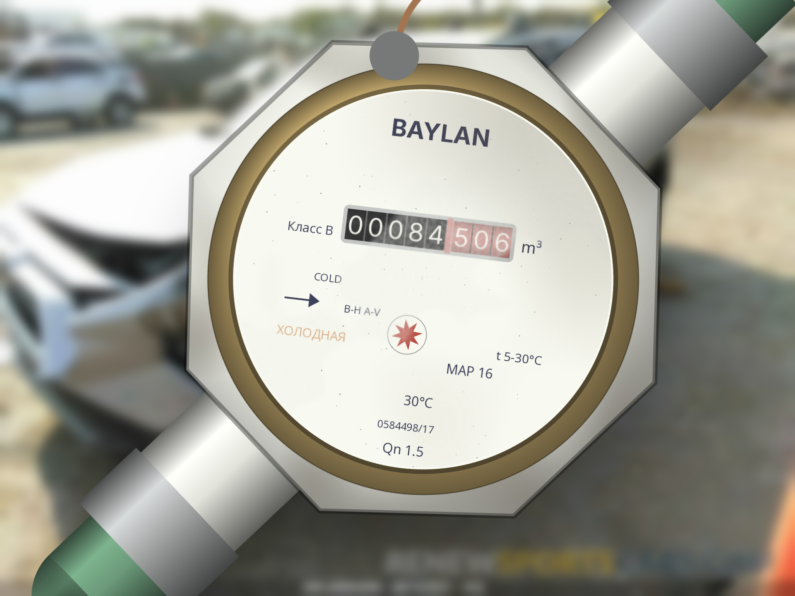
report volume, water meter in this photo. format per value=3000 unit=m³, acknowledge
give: value=84.506 unit=m³
